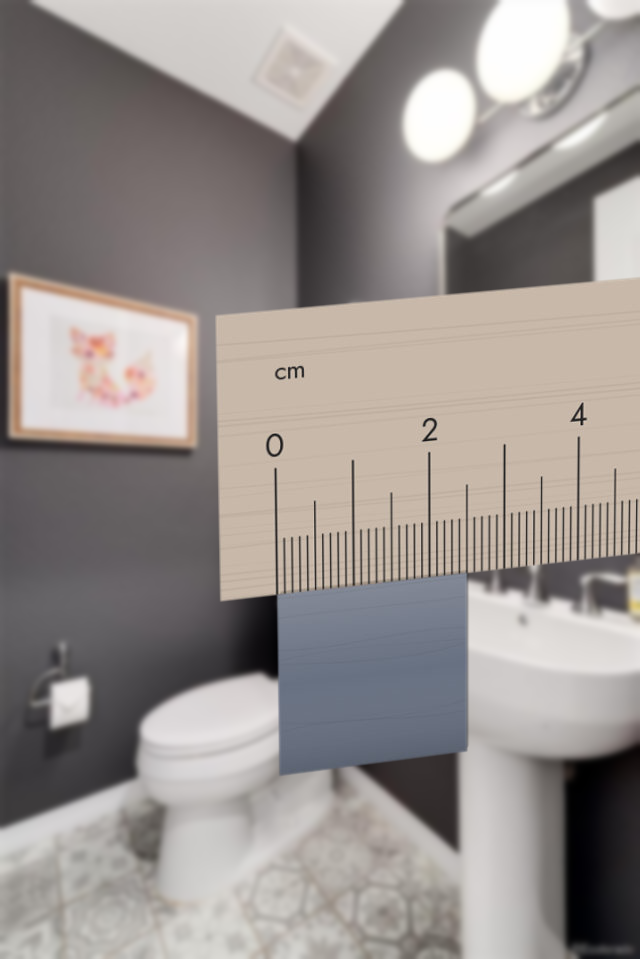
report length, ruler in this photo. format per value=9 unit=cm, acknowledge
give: value=2.5 unit=cm
